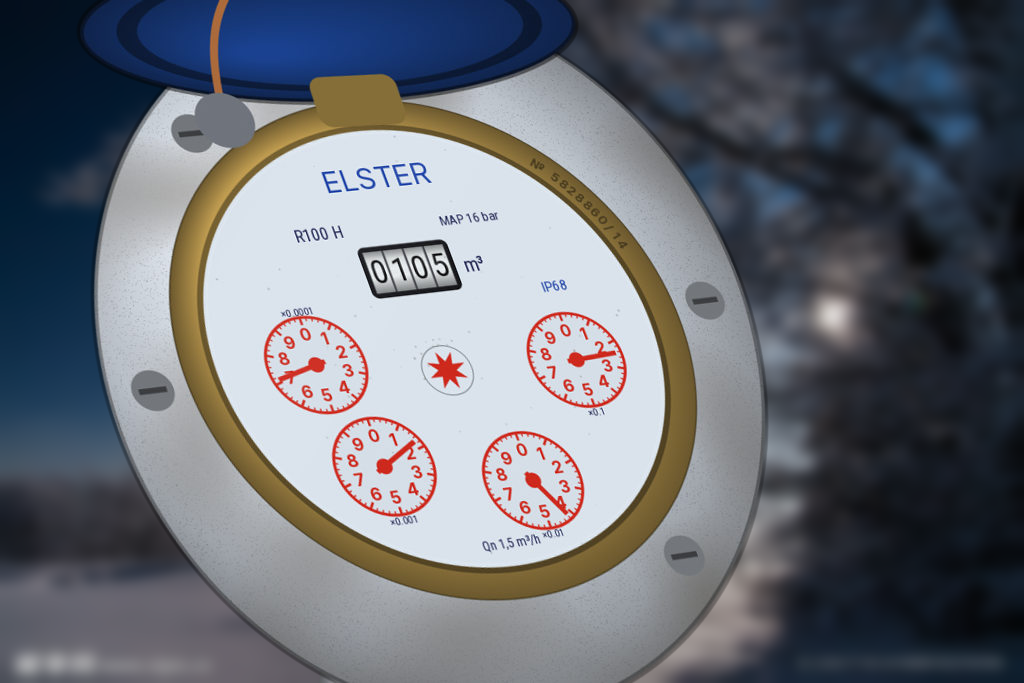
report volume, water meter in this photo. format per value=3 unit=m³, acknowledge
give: value=105.2417 unit=m³
